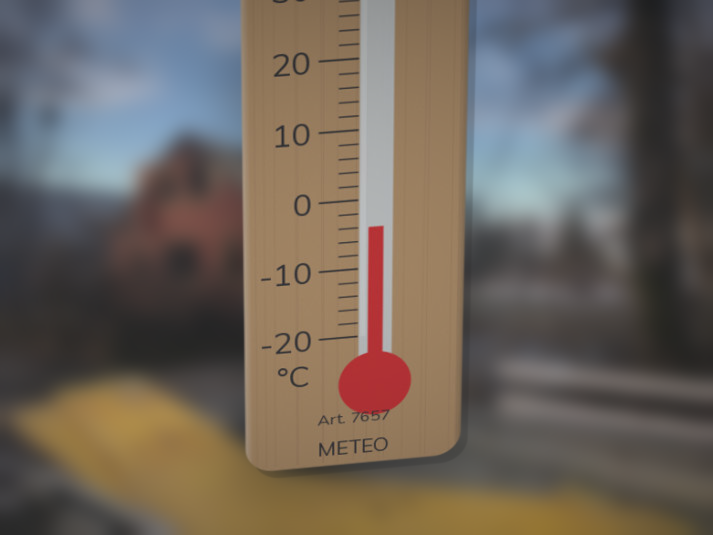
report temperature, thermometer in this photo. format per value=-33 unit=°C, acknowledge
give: value=-4 unit=°C
